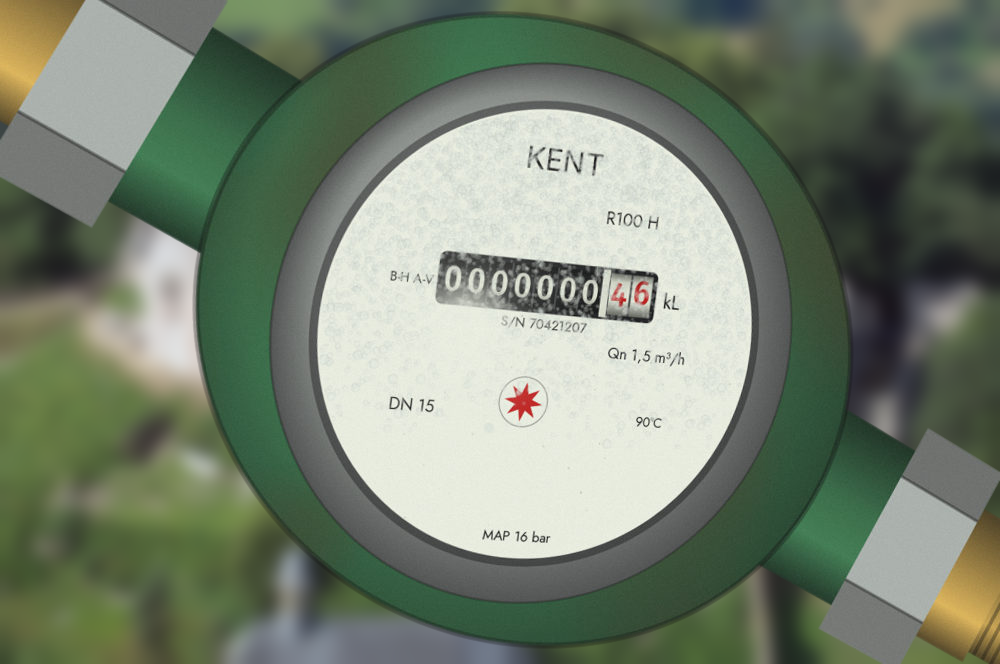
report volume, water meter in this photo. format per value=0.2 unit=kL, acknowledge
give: value=0.46 unit=kL
